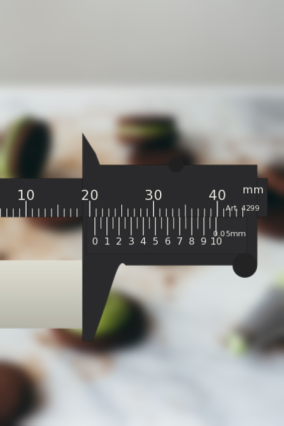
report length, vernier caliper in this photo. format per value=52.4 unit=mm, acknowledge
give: value=20.8 unit=mm
